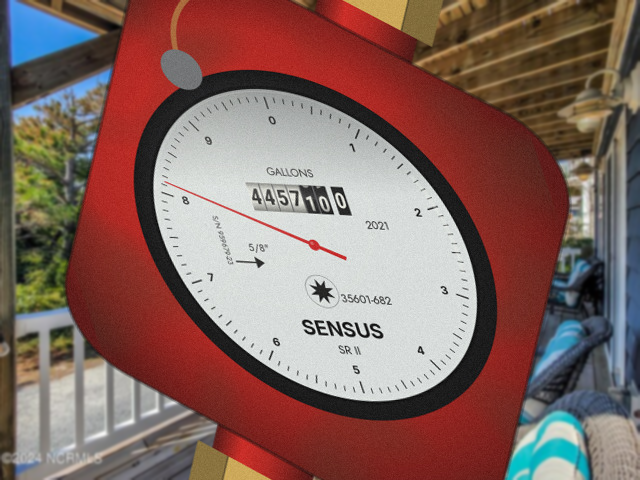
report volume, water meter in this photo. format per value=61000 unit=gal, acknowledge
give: value=4457098.1 unit=gal
